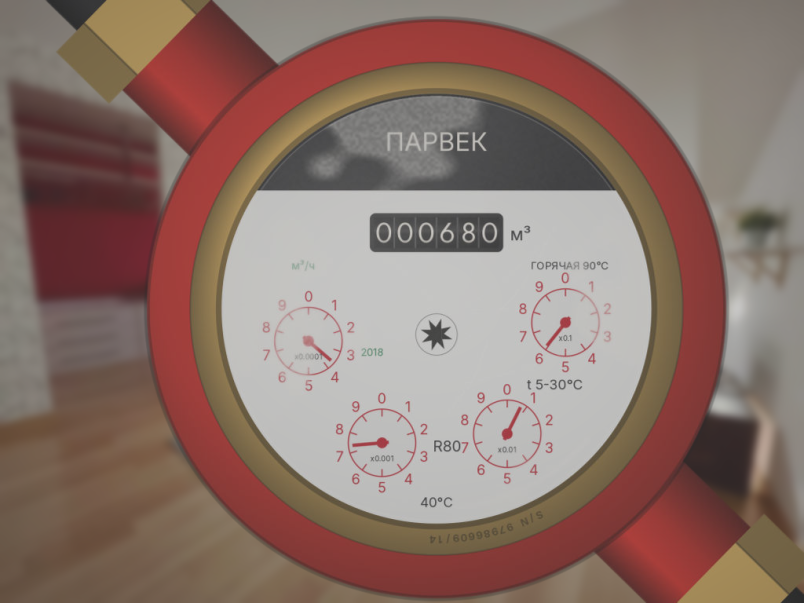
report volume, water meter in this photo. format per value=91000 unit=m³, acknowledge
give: value=680.6073 unit=m³
